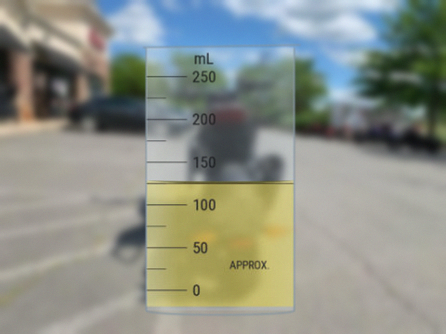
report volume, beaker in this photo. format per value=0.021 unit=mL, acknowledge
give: value=125 unit=mL
